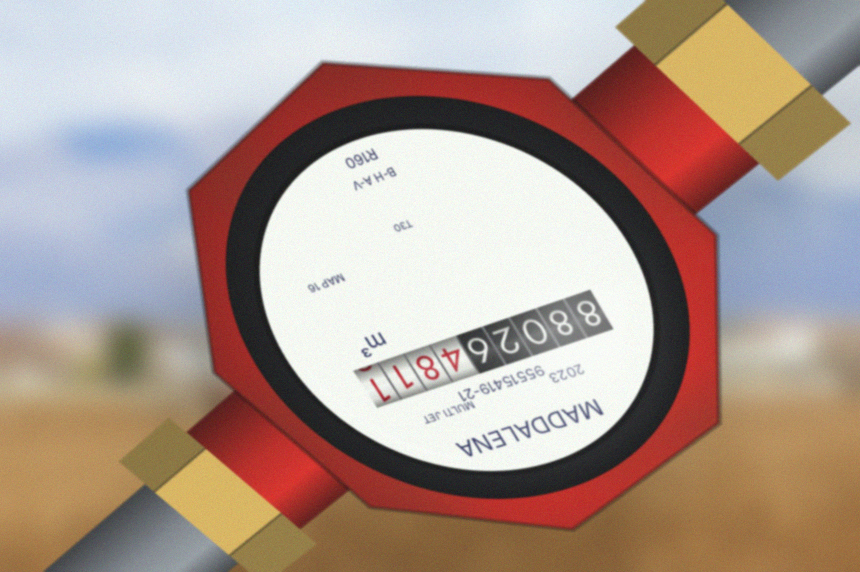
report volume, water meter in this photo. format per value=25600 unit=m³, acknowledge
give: value=88026.4811 unit=m³
